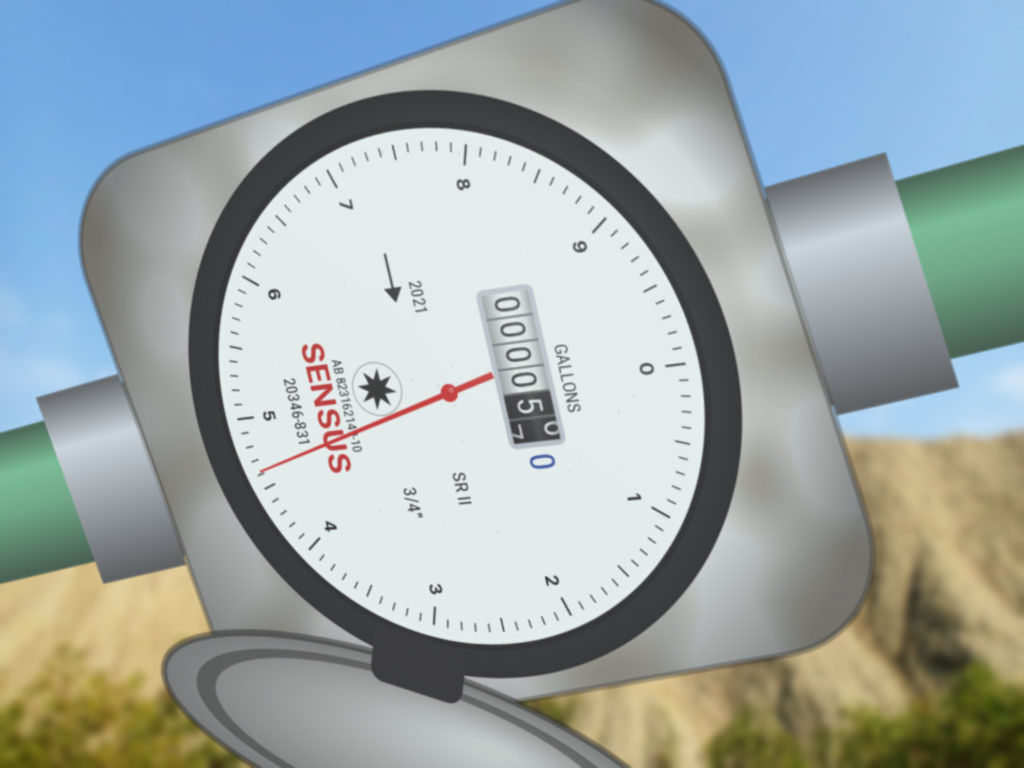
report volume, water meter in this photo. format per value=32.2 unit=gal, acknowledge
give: value=564.6 unit=gal
